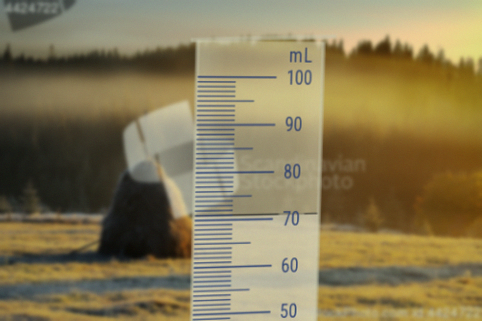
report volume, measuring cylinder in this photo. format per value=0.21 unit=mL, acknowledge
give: value=71 unit=mL
